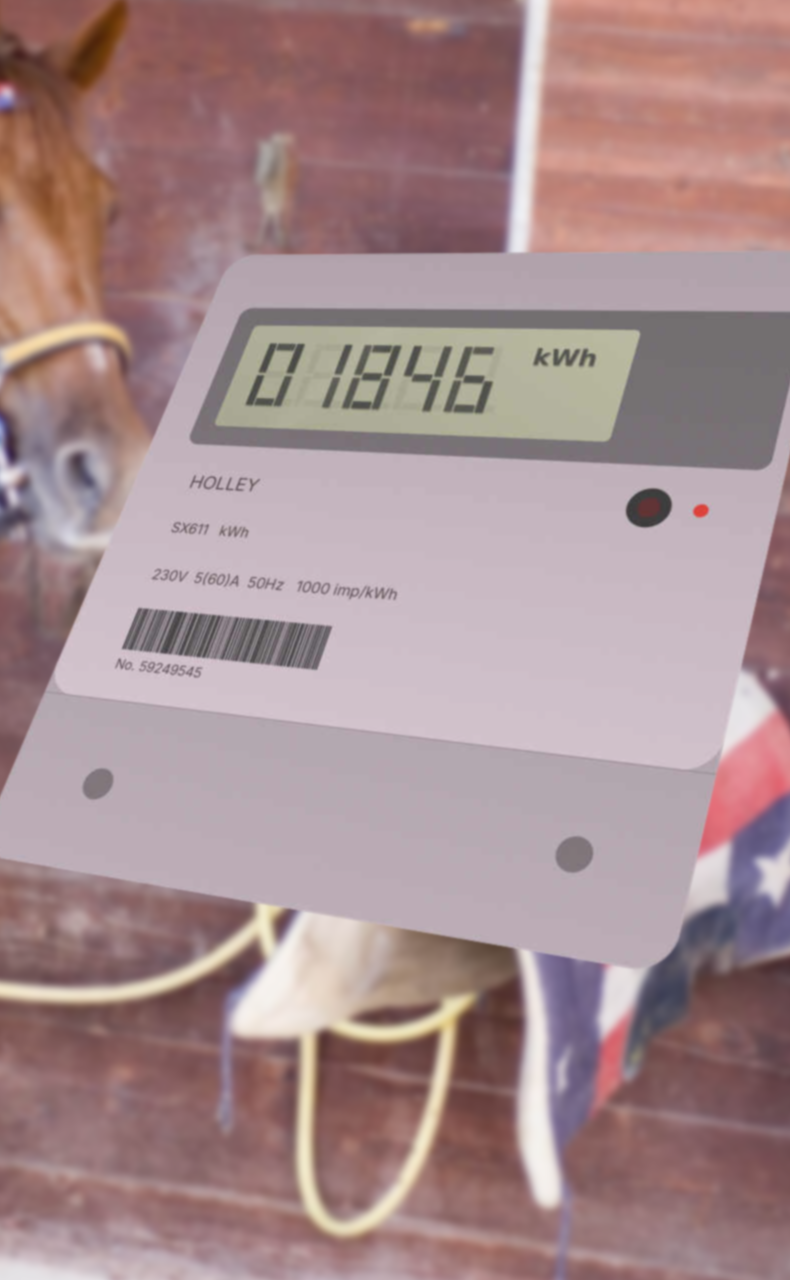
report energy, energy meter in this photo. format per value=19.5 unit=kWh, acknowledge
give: value=1846 unit=kWh
